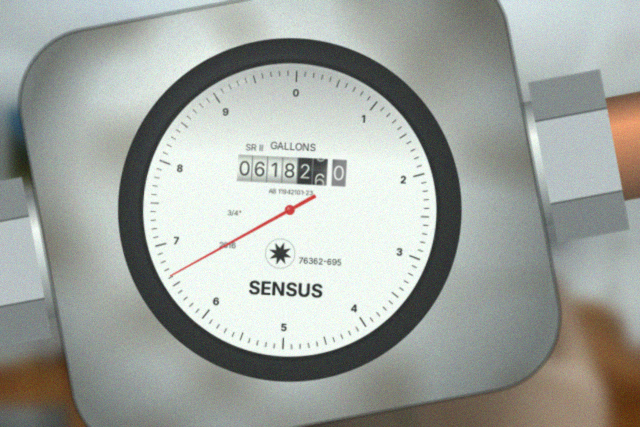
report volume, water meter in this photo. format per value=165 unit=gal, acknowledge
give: value=618256.6 unit=gal
